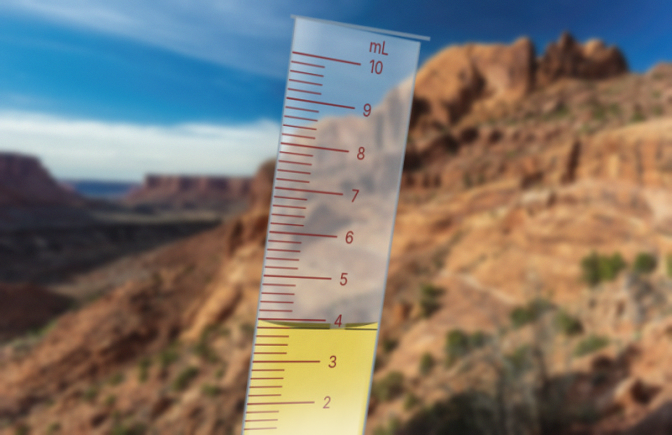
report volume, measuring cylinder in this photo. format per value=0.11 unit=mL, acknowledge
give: value=3.8 unit=mL
